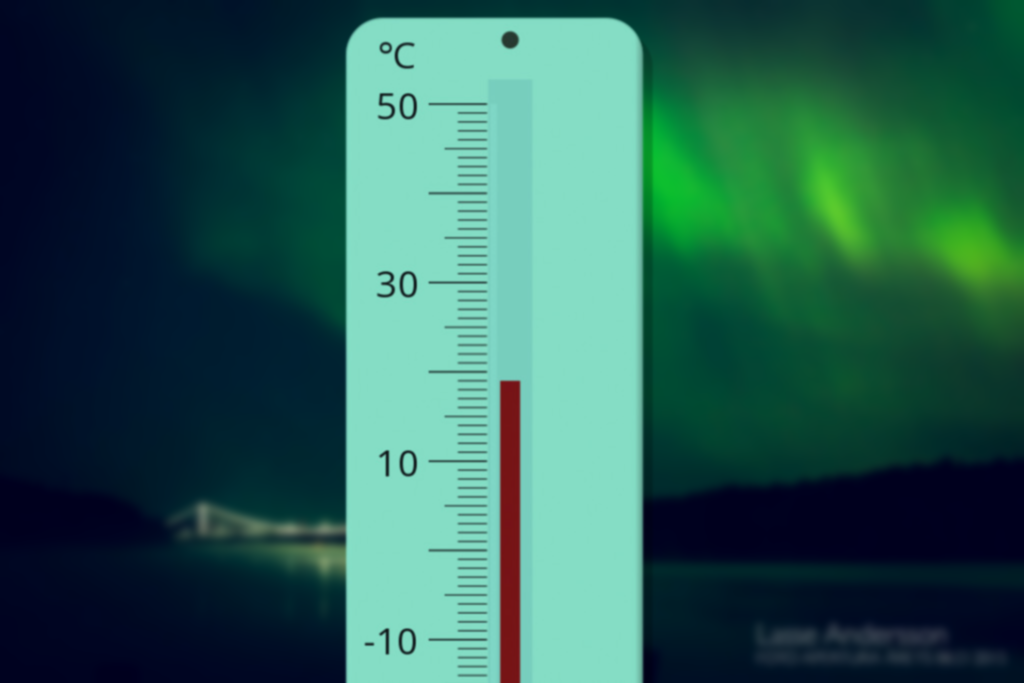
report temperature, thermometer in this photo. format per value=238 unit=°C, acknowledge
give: value=19 unit=°C
